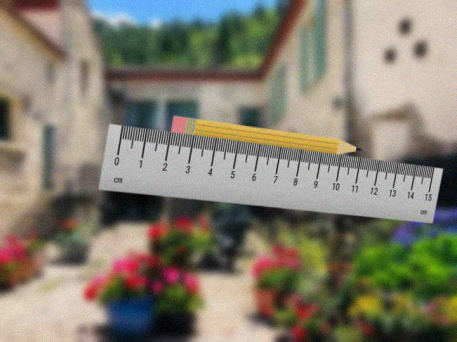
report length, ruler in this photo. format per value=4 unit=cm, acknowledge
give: value=9 unit=cm
